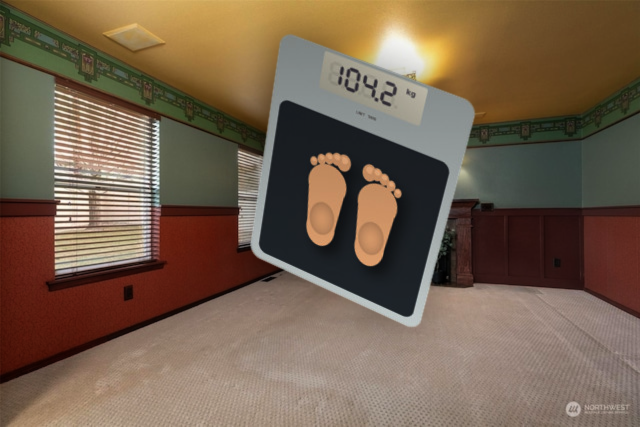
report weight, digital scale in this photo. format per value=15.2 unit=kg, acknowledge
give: value=104.2 unit=kg
